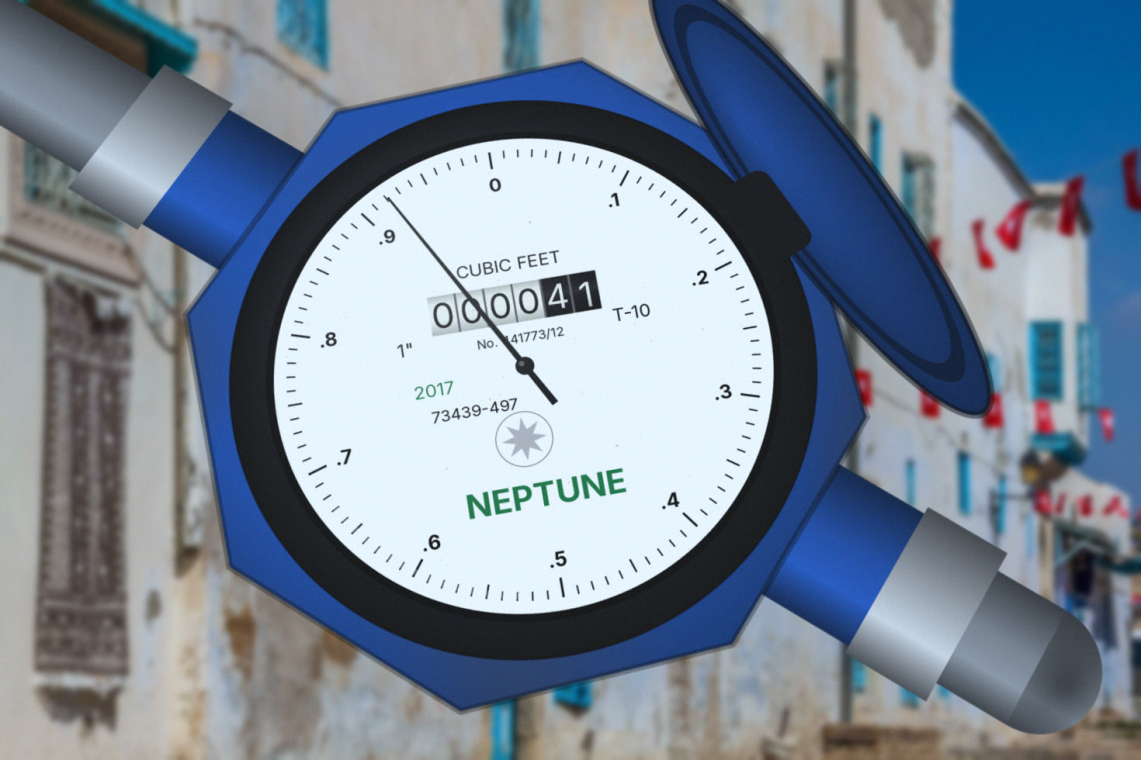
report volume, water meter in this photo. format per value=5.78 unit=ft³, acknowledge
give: value=40.92 unit=ft³
